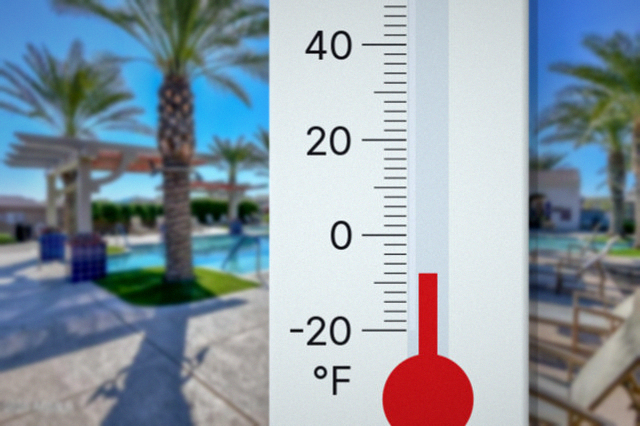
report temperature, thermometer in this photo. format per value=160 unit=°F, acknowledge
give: value=-8 unit=°F
